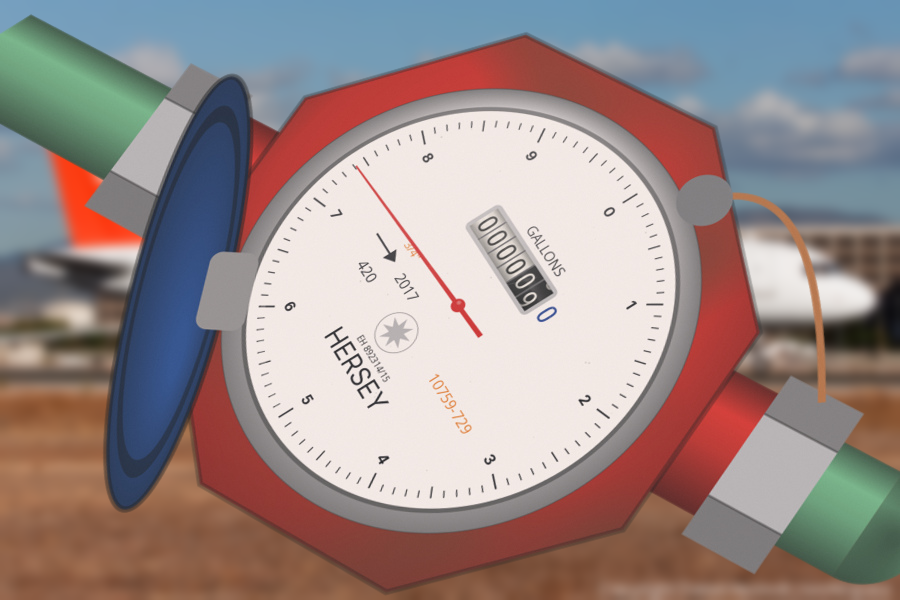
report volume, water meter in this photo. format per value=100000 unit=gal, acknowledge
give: value=87.4 unit=gal
